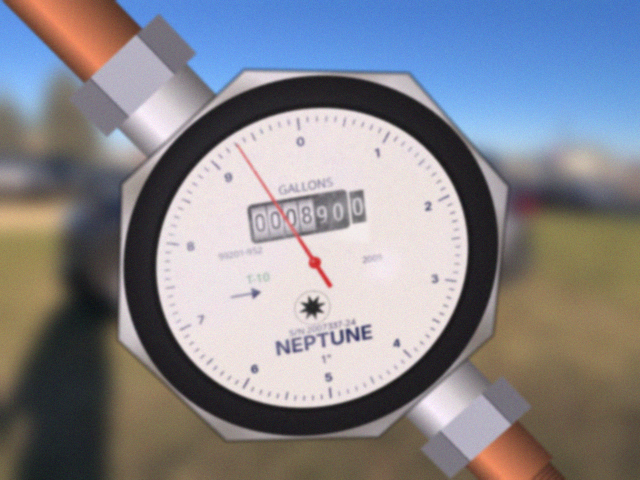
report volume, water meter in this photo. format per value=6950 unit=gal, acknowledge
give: value=8899.3 unit=gal
